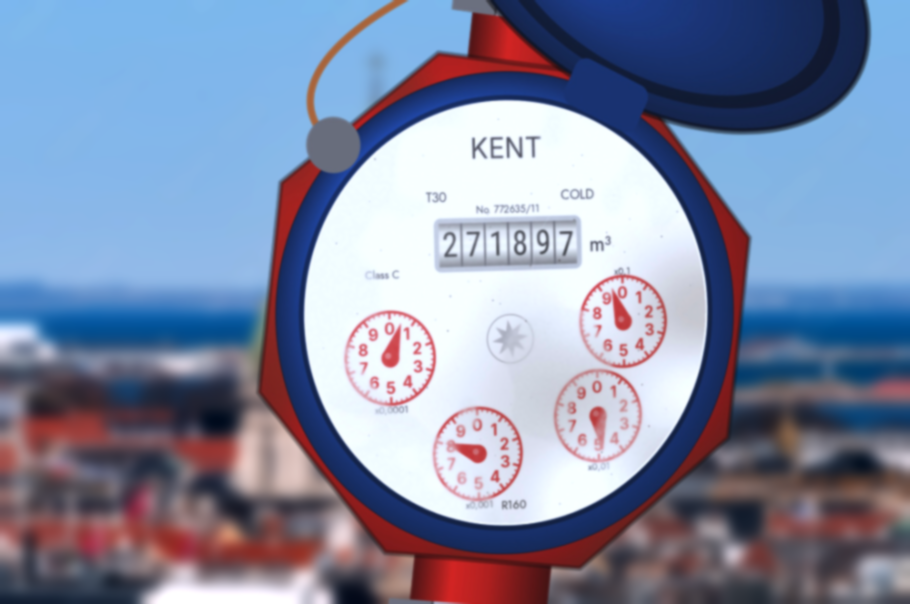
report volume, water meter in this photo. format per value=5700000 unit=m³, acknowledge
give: value=271896.9480 unit=m³
